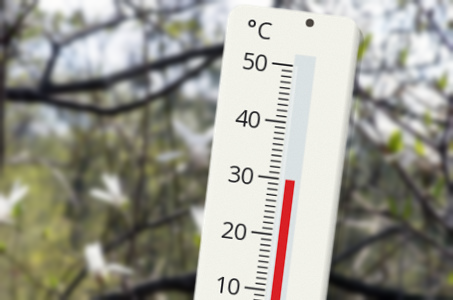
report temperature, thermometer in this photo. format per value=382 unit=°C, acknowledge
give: value=30 unit=°C
